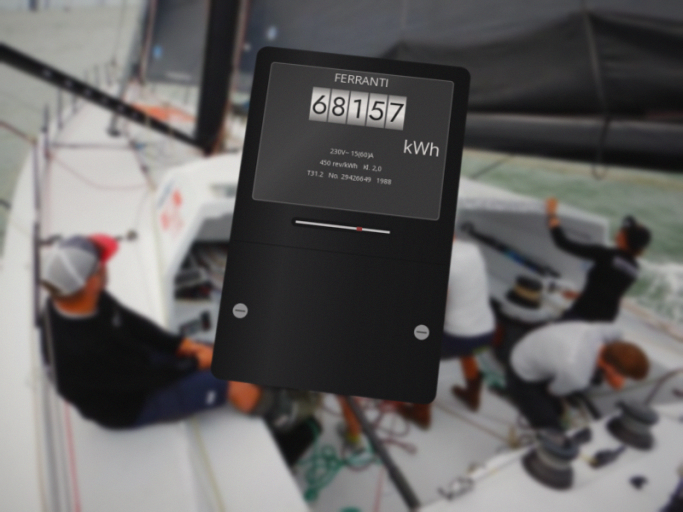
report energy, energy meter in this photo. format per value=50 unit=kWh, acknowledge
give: value=68157 unit=kWh
